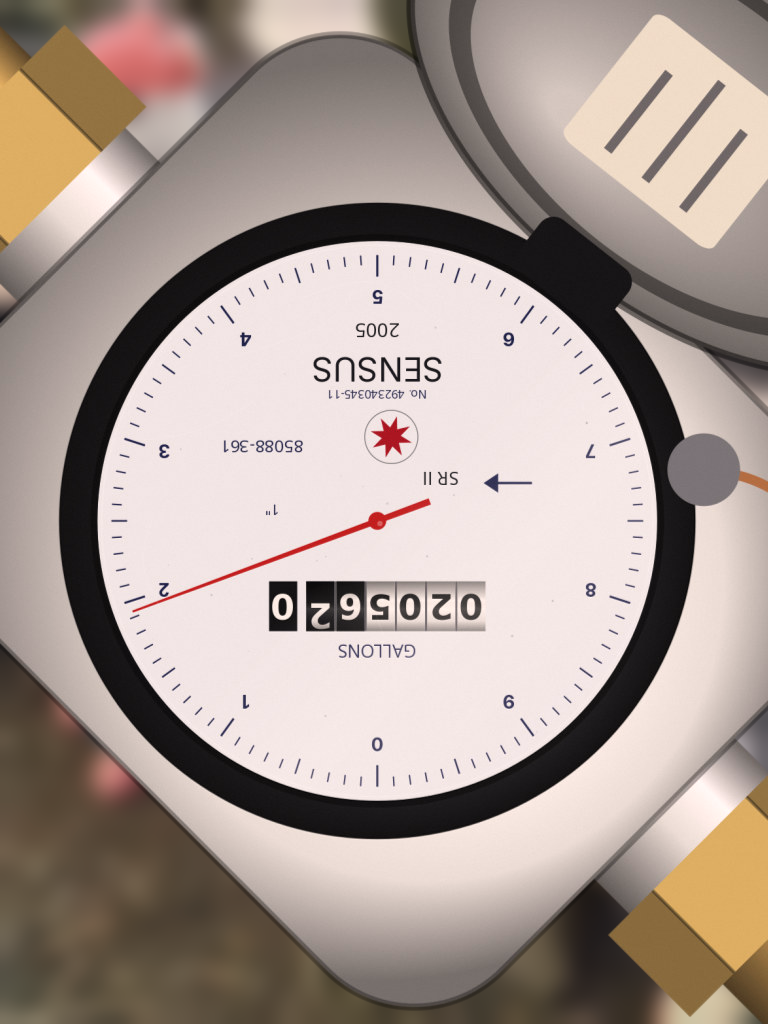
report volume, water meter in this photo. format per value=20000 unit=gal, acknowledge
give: value=205621.9 unit=gal
